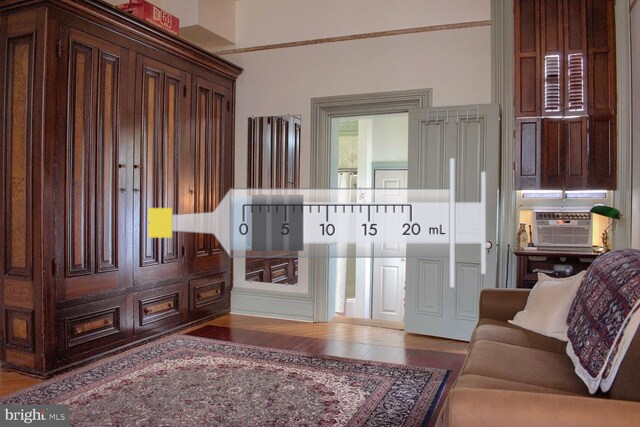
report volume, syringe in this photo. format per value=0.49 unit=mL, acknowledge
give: value=1 unit=mL
